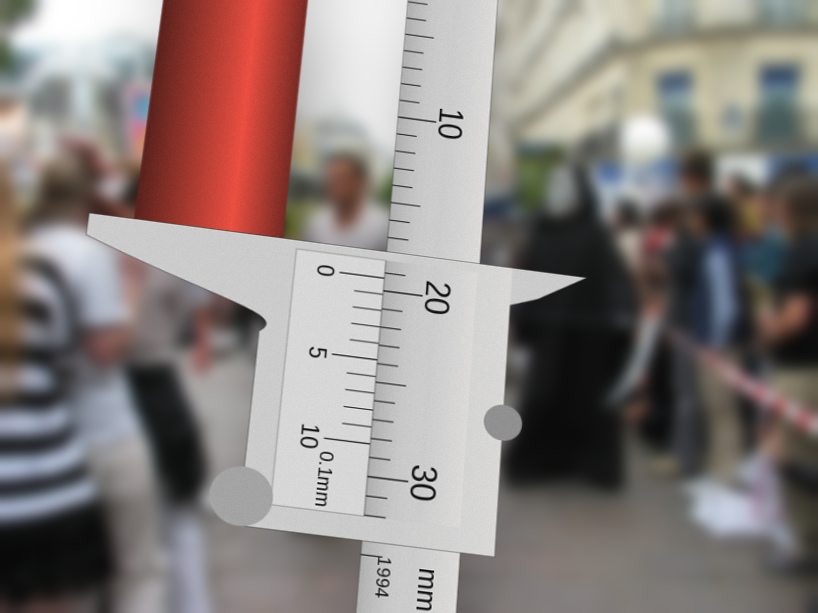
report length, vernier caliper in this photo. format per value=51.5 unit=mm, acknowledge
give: value=19.3 unit=mm
